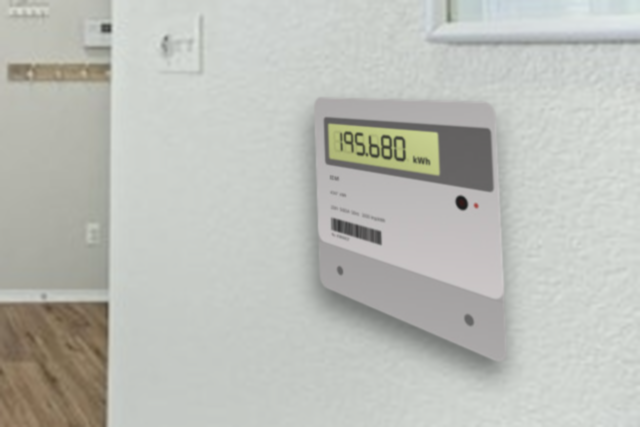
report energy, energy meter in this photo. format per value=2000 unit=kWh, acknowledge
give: value=195.680 unit=kWh
